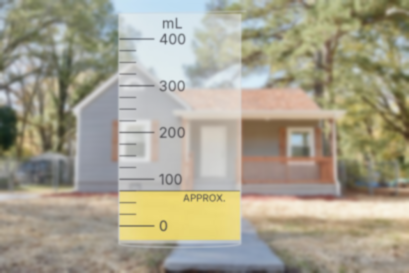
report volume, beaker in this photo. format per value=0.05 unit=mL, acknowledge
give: value=75 unit=mL
